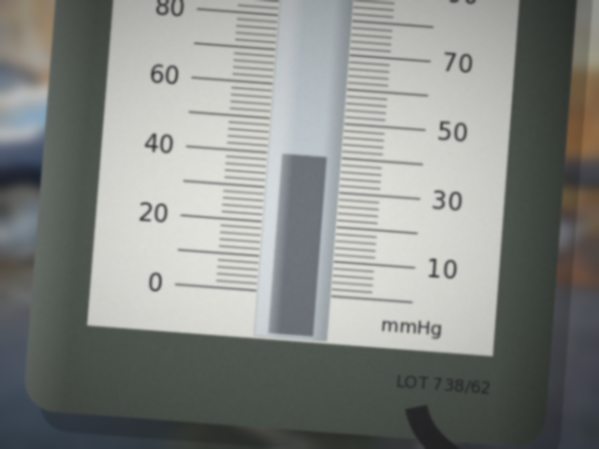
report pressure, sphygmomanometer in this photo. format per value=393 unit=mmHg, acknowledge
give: value=40 unit=mmHg
